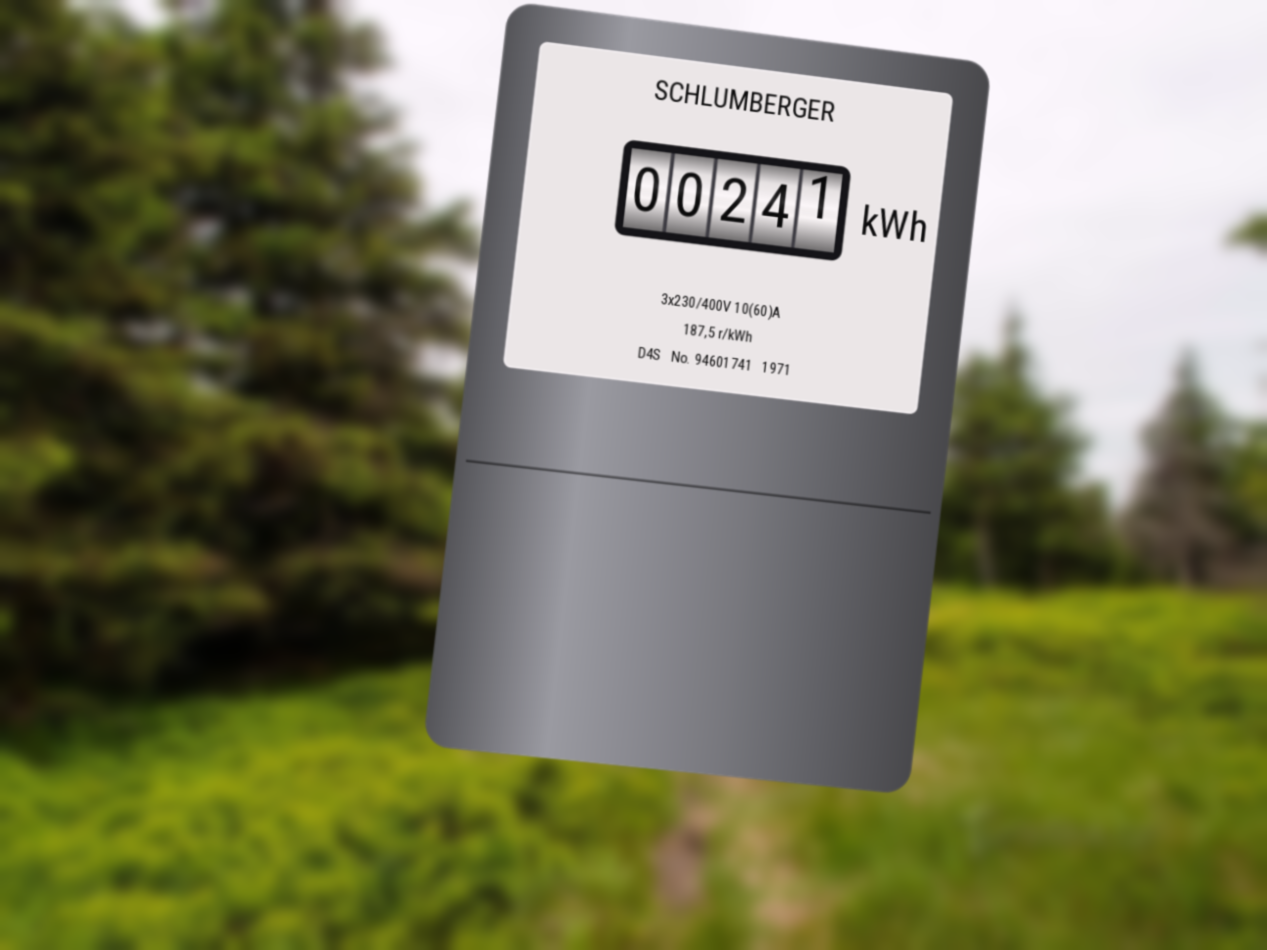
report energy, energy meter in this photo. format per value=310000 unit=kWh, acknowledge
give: value=241 unit=kWh
